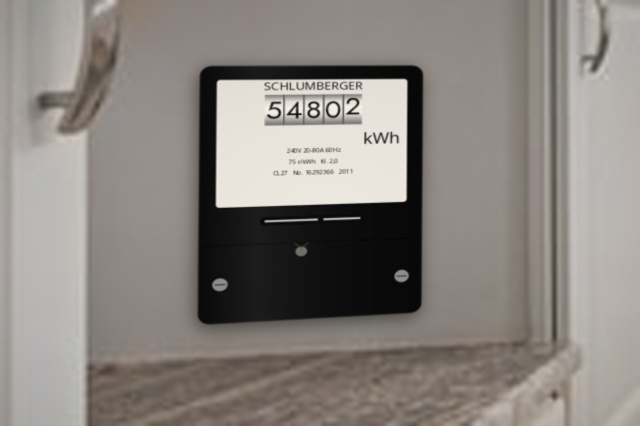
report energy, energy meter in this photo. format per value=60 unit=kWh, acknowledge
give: value=54802 unit=kWh
